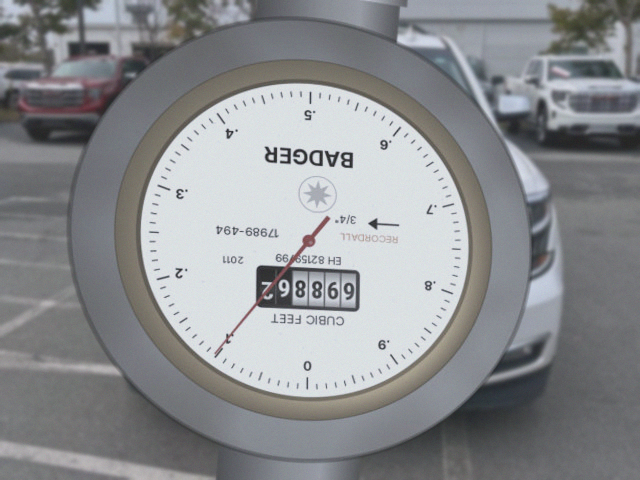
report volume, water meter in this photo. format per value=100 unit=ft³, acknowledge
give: value=698862.10 unit=ft³
